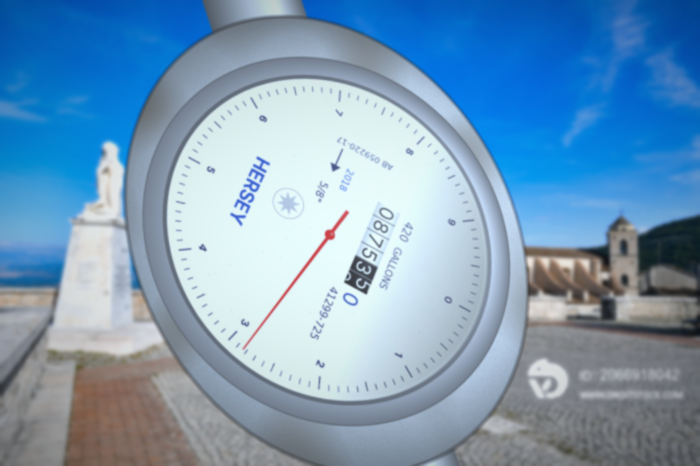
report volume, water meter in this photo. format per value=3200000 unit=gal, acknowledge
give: value=875352.8 unit=gal
